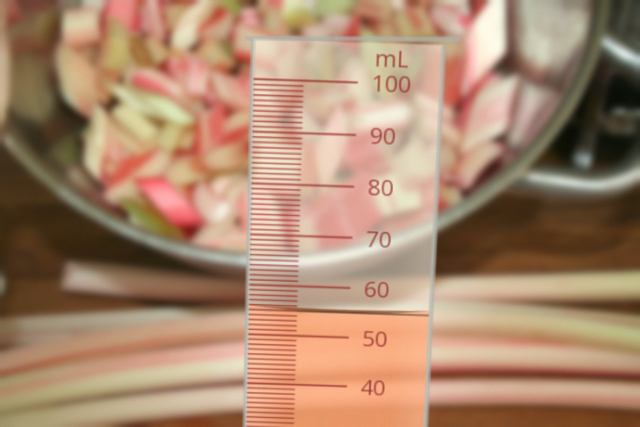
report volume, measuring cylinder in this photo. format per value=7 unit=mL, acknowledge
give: value=55 unit=mL
